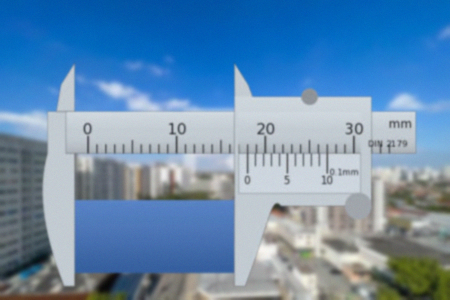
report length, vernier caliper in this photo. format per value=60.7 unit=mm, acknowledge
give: value=18.0 unit=mm
